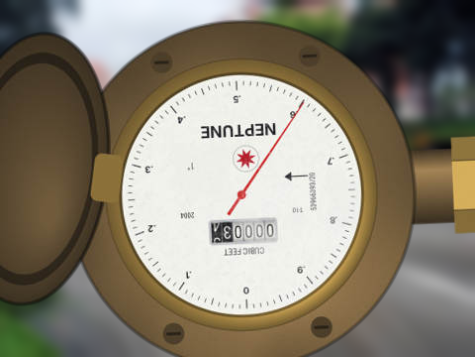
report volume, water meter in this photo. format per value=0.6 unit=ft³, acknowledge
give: value=33.60 unit=ft³
